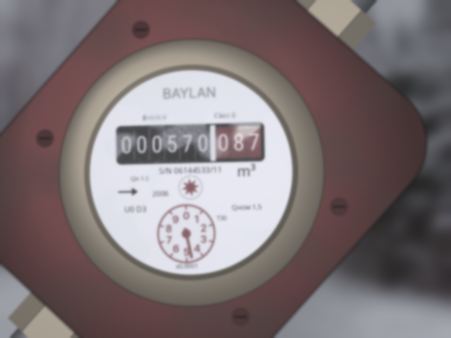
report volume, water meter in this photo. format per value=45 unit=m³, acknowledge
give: value=570.0874 unit=m³
